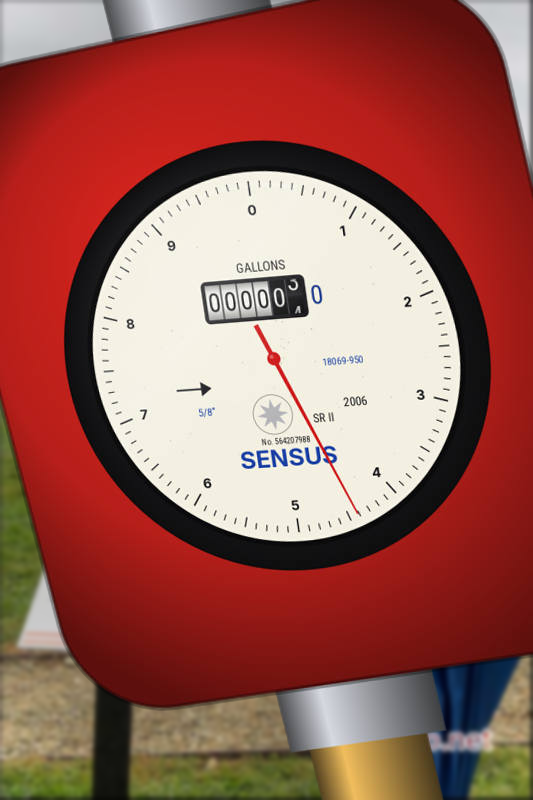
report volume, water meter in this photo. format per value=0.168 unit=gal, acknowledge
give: value=34.4 unit=gal
